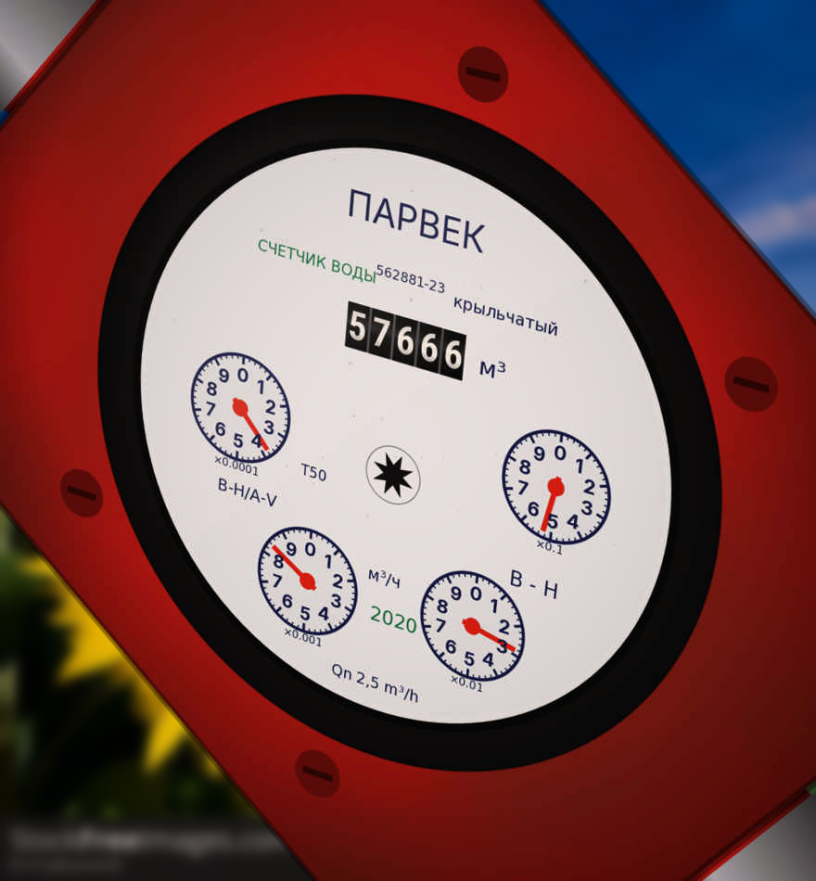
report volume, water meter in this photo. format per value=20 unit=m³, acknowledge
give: value=57666.5283 unit=m³
